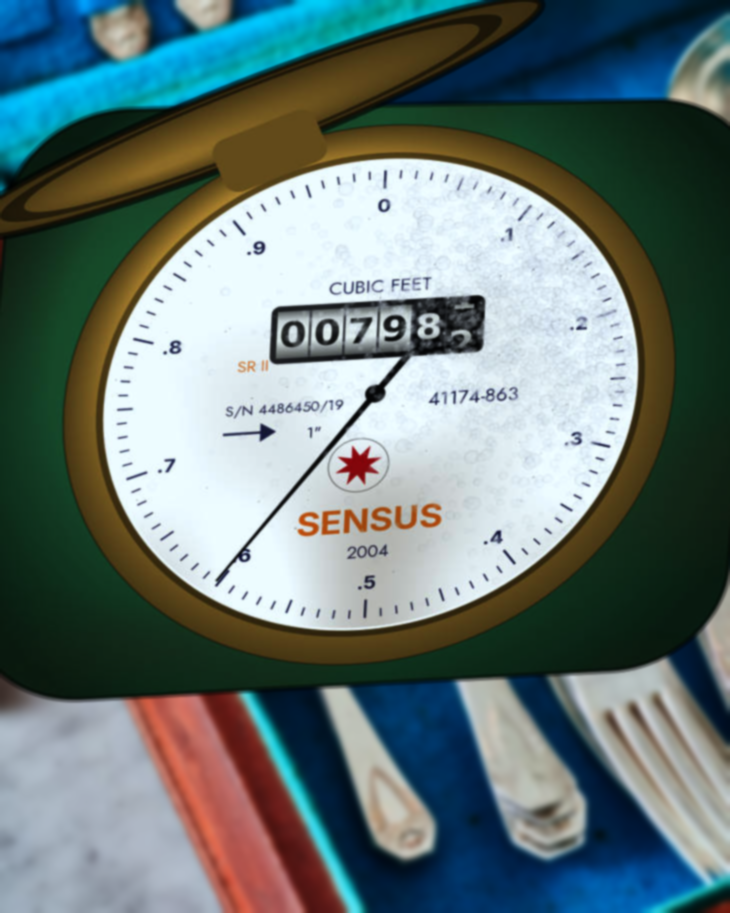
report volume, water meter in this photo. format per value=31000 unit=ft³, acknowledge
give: value=7981.60 unit=ft³
